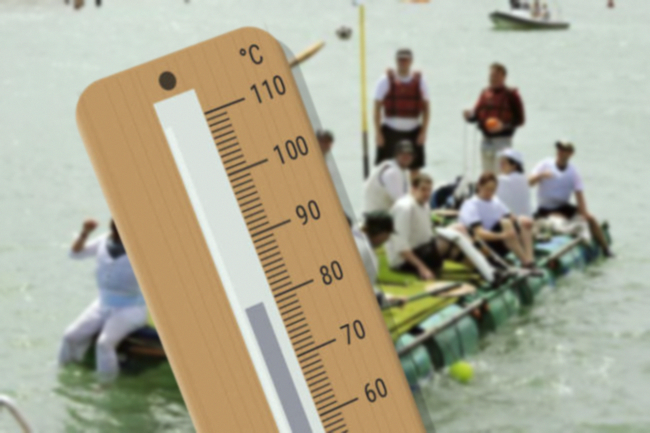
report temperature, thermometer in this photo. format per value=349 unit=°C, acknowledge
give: value=80 unit=°C
